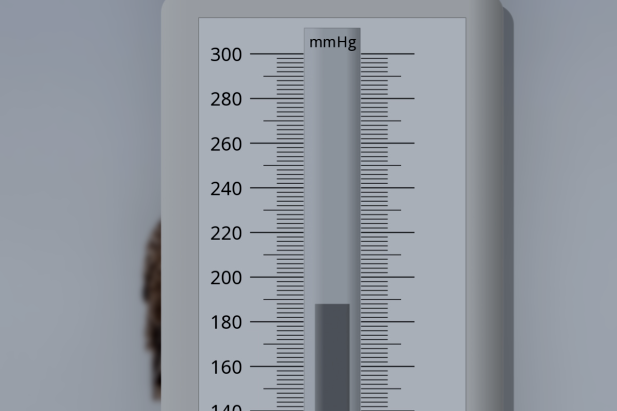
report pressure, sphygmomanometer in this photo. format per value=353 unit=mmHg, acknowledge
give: value=188 unit=mmHg
